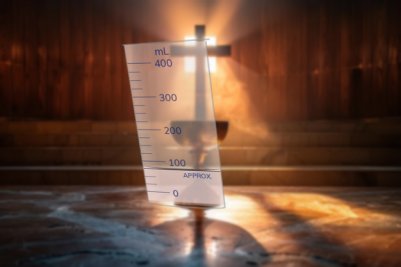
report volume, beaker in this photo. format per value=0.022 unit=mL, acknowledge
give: value=75 unit=mL
